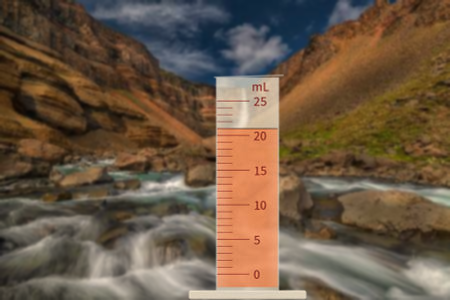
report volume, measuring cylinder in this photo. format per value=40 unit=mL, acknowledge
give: value=21 unit=mL
